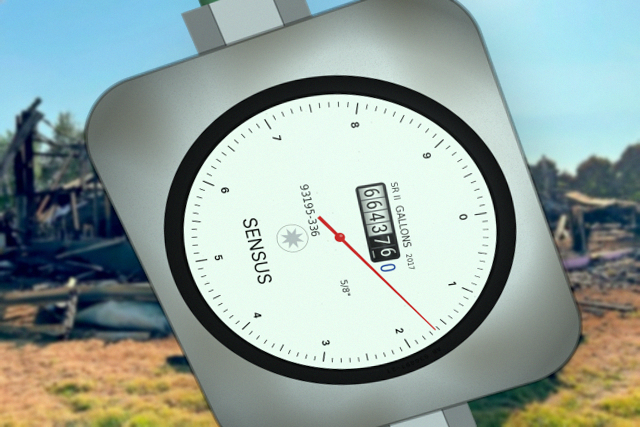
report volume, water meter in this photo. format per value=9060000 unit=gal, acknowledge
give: value=6643761.6 unit=gal
